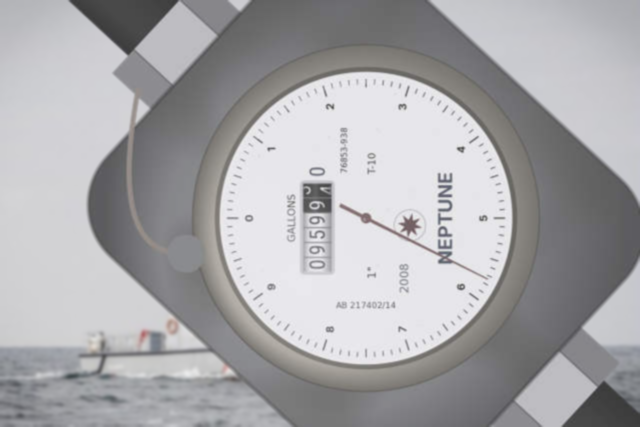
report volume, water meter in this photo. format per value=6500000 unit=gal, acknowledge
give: value=959935.7 unit=gal
